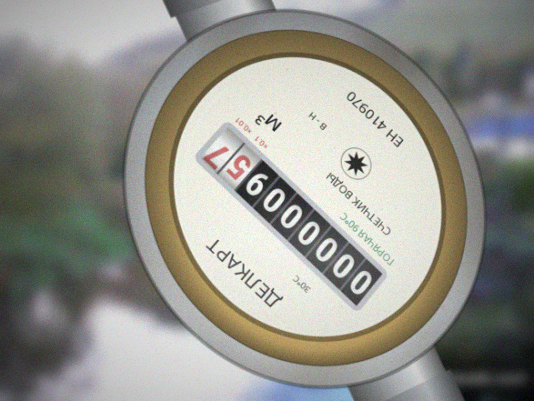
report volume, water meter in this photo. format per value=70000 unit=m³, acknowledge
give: value=9.57 unit=m³
